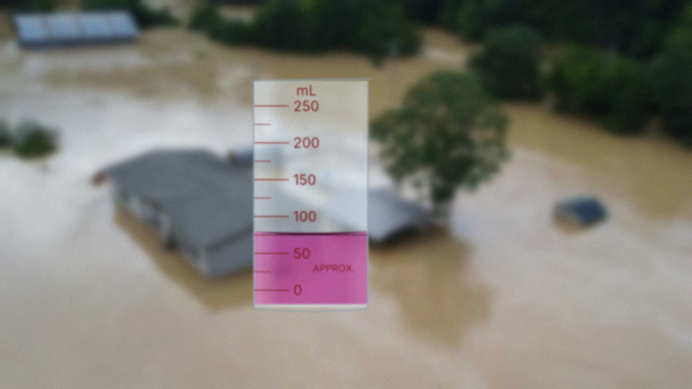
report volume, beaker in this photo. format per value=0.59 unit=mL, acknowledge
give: value=75 unit=mL
